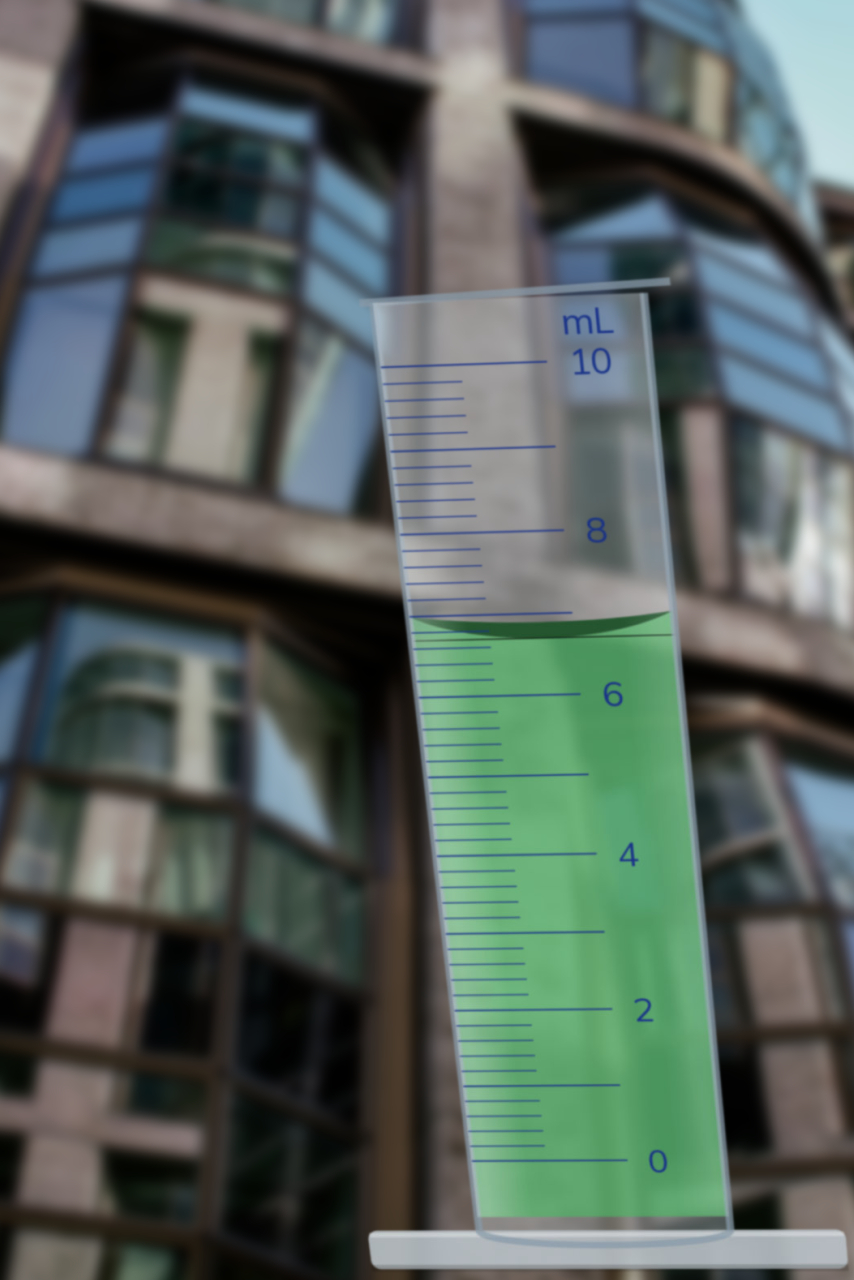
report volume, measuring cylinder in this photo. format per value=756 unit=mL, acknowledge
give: value=6.7 unit=mL
